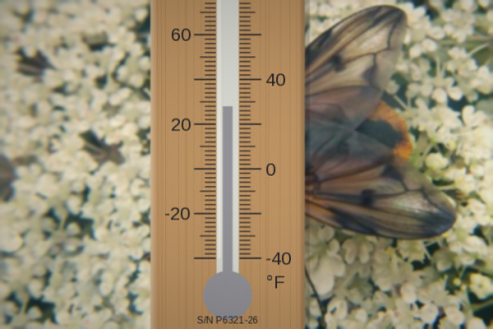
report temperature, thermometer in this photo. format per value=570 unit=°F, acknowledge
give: value=28 unit=°F
